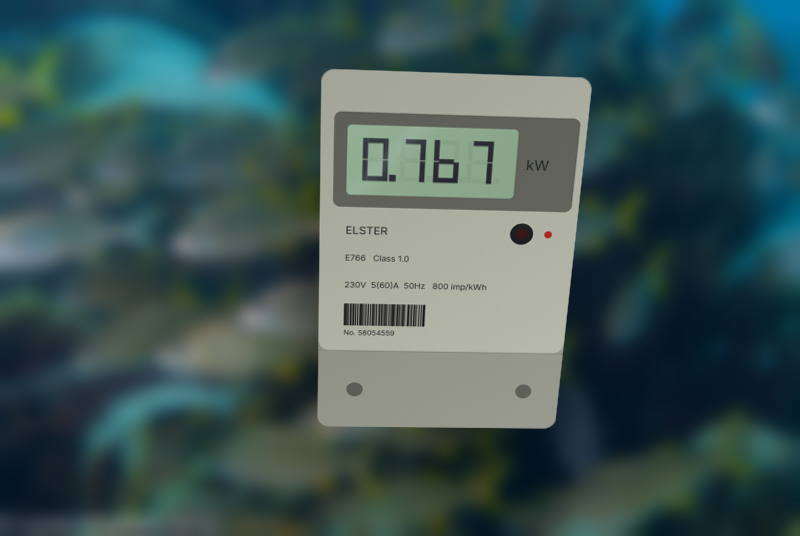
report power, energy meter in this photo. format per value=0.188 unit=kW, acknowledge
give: value=0.767 unit=kW
